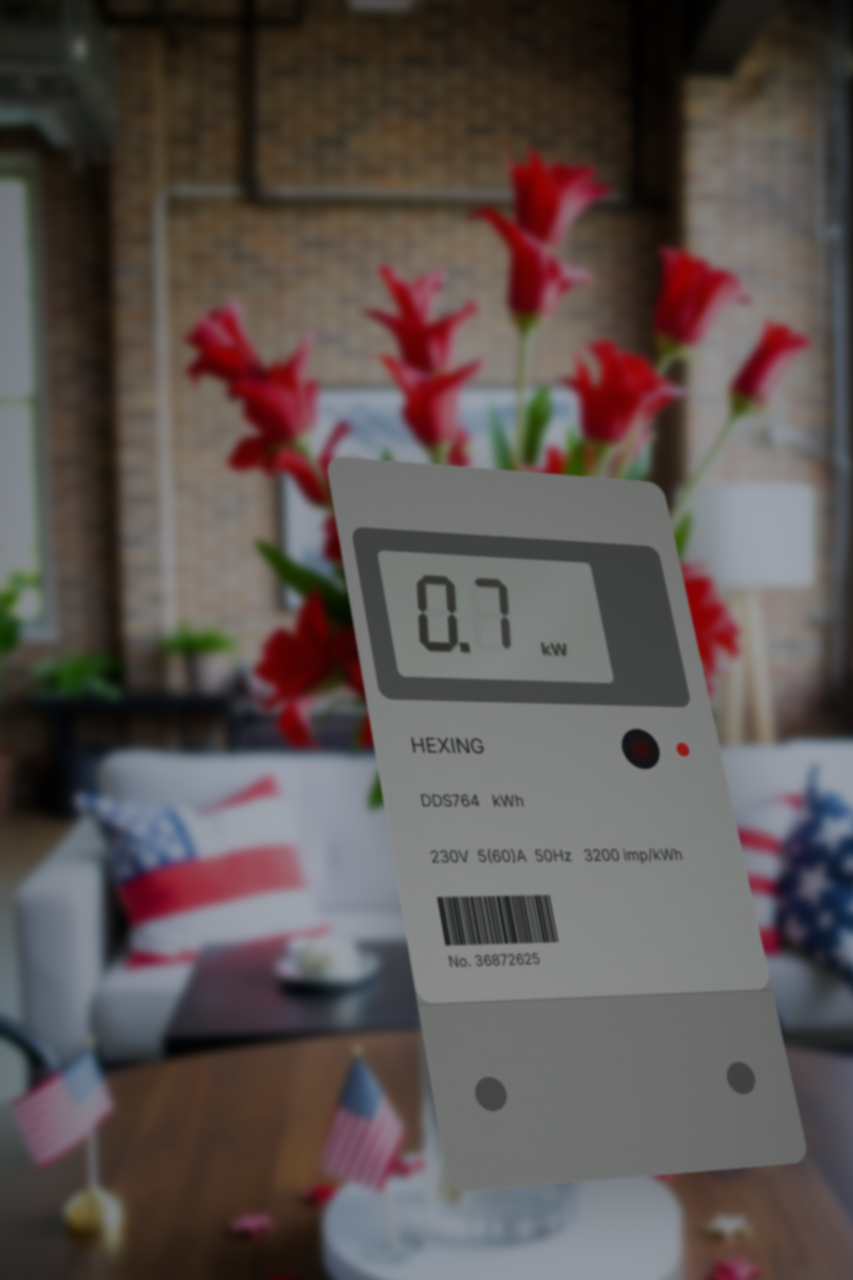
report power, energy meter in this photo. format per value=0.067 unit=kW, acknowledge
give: value=0.7 unit=kW
